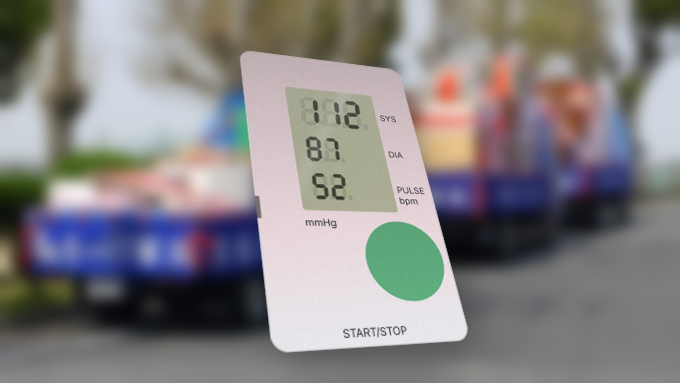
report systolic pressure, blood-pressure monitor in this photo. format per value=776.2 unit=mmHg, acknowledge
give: value=112 unit=mmHg
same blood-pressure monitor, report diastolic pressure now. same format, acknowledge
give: value=87 unit=mmHg
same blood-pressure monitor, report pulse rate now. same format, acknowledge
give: value=52 unit=bpm
